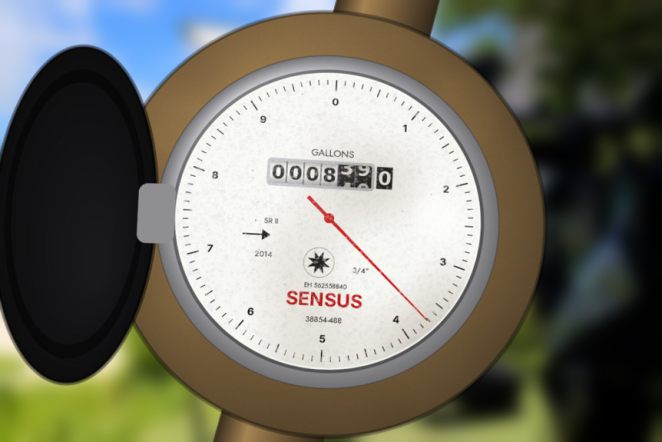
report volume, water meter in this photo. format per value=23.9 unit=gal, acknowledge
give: value=8393.7 unit=gal
